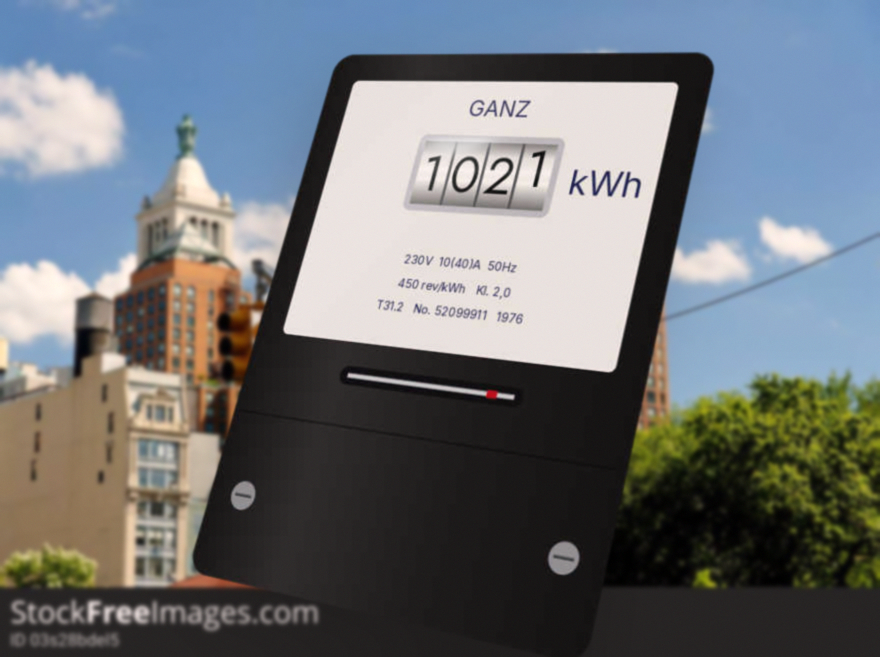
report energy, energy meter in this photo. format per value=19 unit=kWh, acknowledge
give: value=1021 unit=kWh
